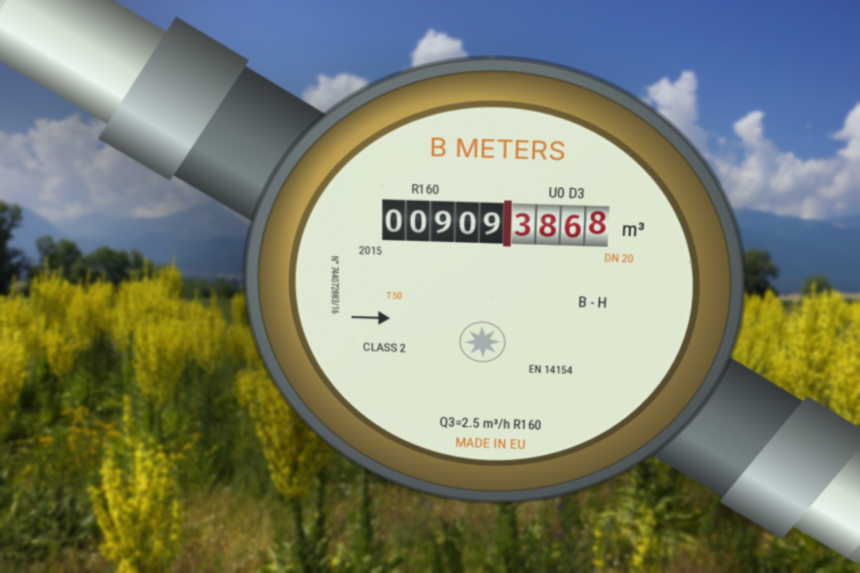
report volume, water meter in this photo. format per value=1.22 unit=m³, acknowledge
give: value=909.3868 unit=m³
